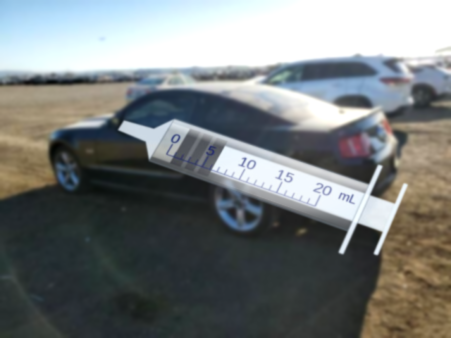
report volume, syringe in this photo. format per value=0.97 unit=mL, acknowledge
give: value=1 unit=mL
